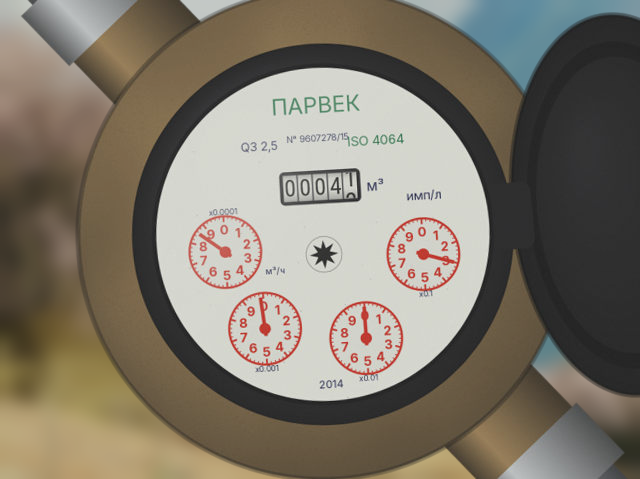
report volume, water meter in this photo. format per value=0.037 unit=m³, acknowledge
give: value=41.2998 unit=m³
